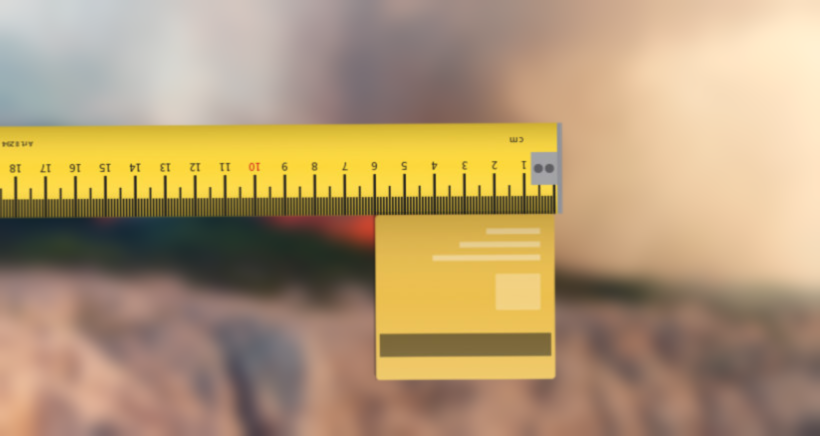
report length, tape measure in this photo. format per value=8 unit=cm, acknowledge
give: value=6 unit=cm
